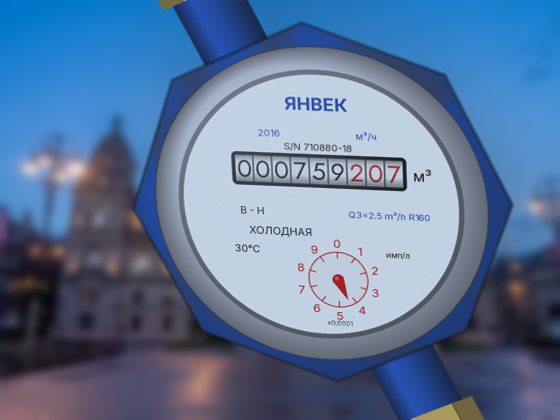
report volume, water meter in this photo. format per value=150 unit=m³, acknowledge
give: value=759.2074 unit=m³
